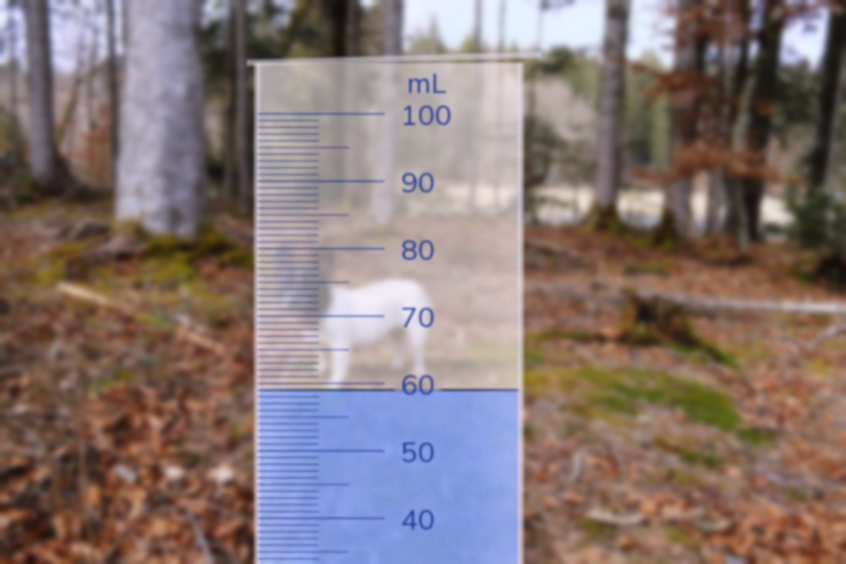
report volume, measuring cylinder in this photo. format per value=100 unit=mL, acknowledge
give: value=59 unit=mL
